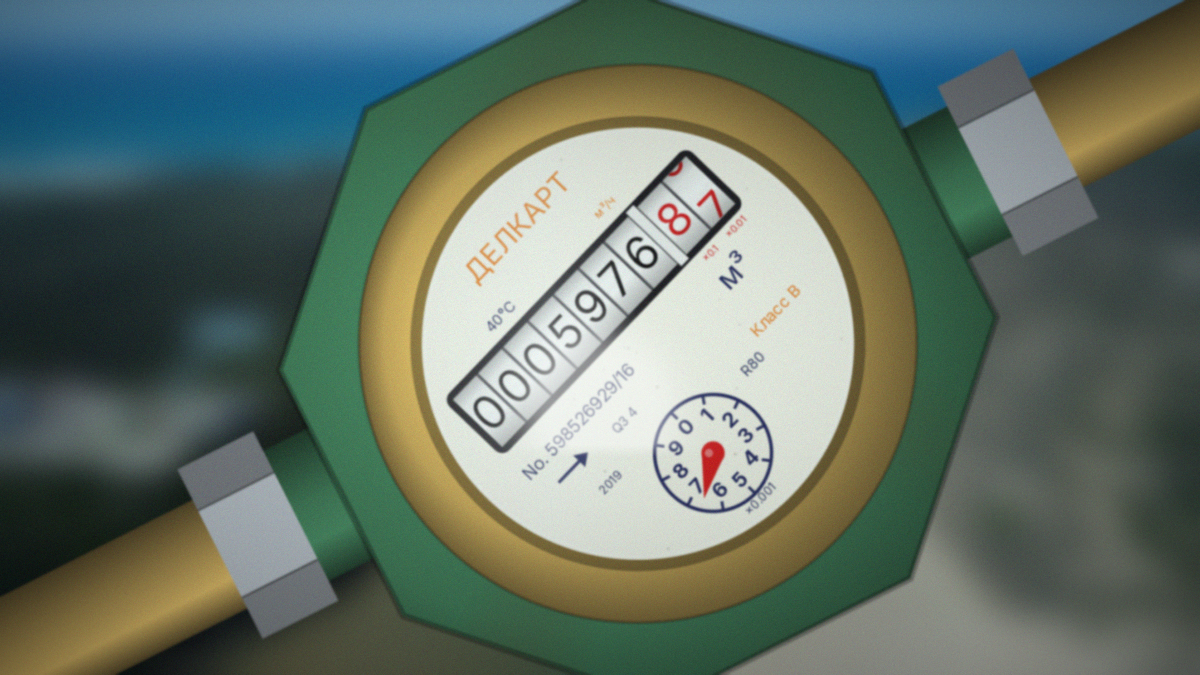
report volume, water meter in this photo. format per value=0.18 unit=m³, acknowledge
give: value=5976.866 unit=m³
